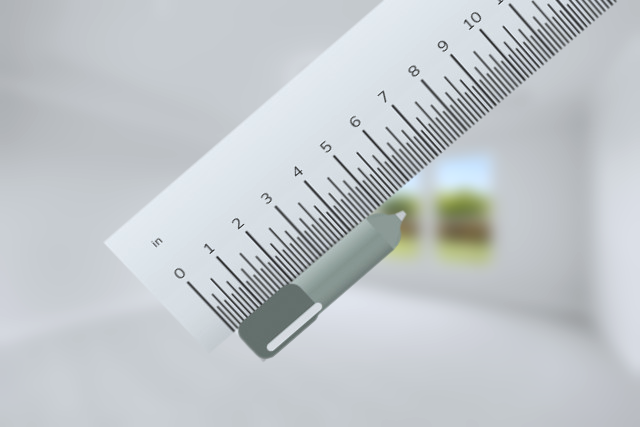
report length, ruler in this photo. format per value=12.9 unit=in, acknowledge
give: value=5.375 unit=in
